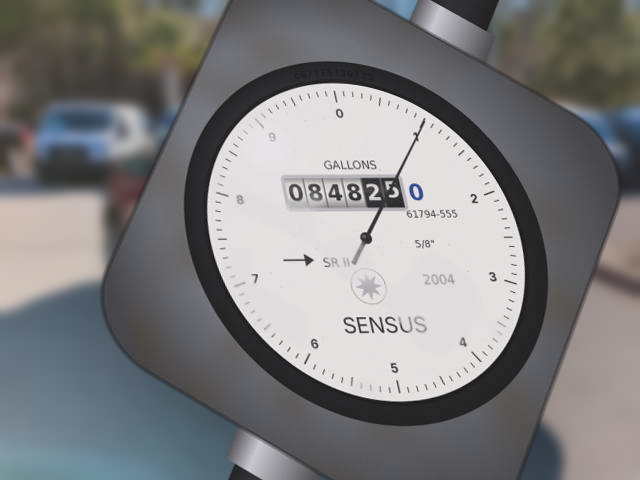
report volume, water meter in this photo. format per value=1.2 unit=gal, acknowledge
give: value=848251.0 unit=gal
